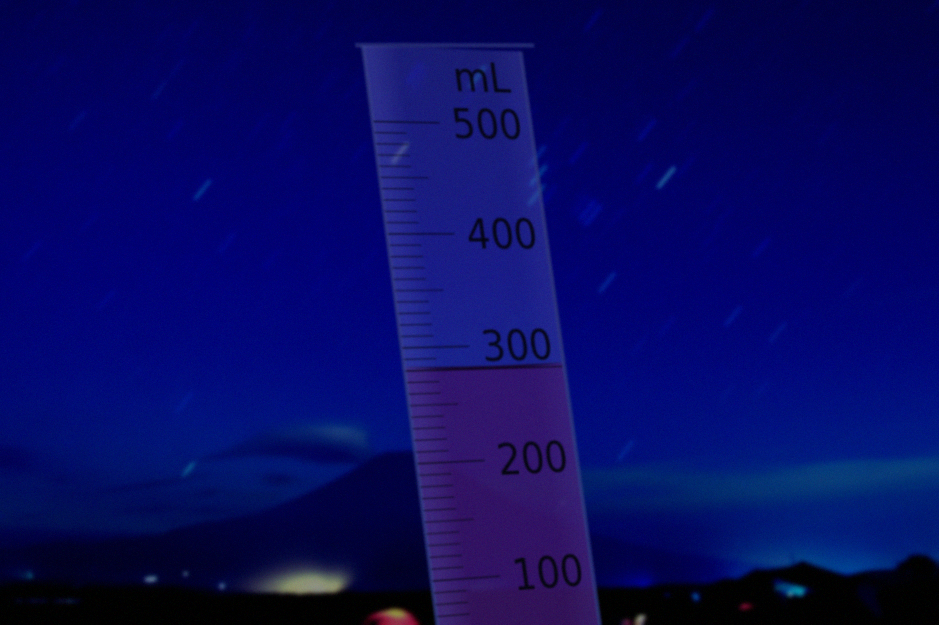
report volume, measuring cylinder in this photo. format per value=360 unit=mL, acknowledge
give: value=280 unit=mL
